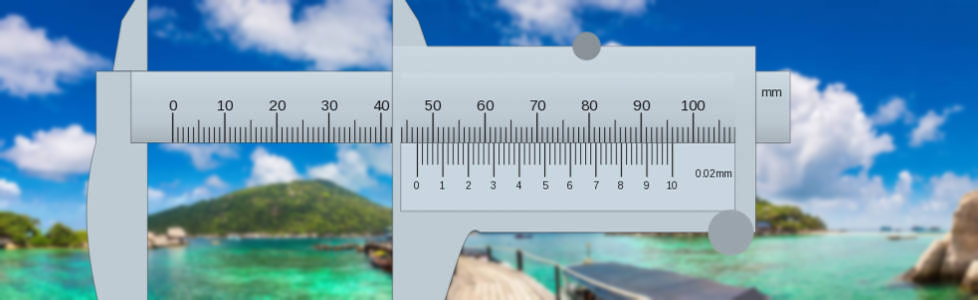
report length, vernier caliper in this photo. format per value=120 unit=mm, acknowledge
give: value=47.0 unit=mm
